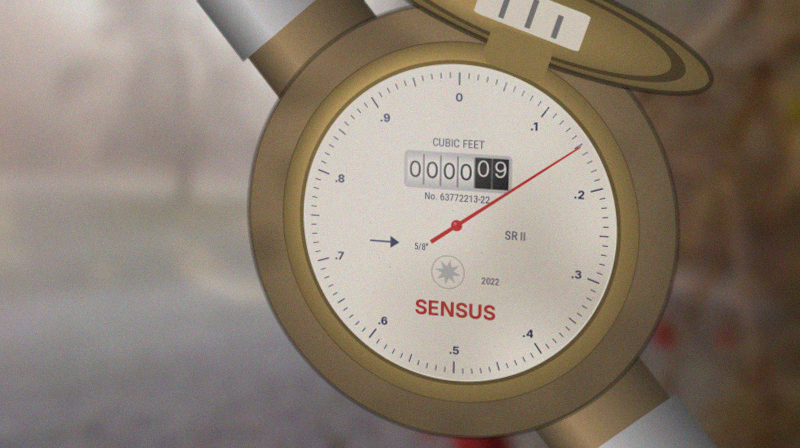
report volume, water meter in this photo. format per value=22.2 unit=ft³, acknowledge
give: value=9.15 unit=ft³
